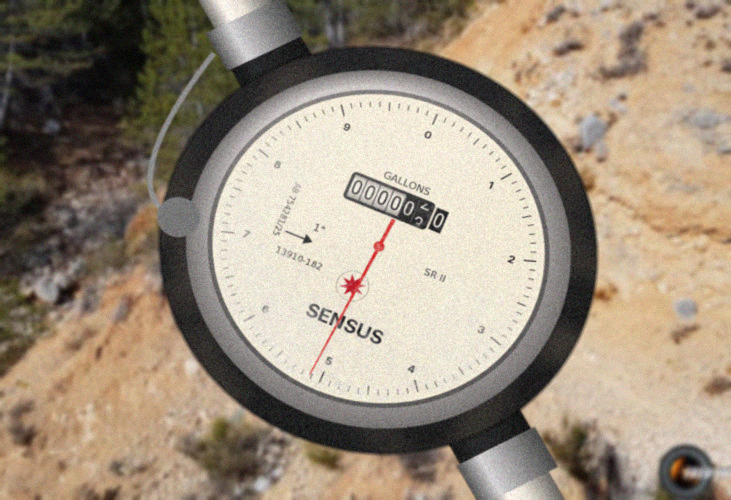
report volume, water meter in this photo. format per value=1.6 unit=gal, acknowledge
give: value=25.1 unit=gal
